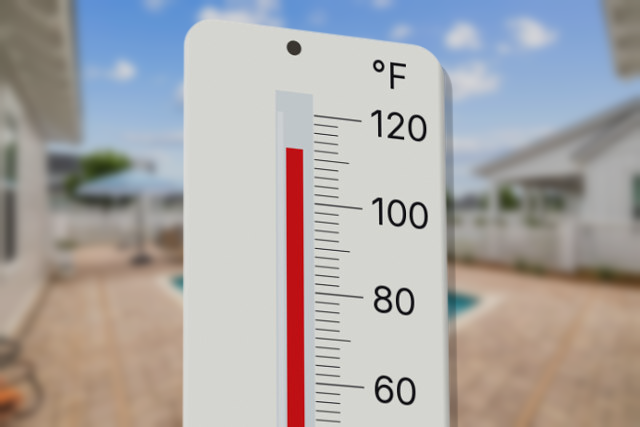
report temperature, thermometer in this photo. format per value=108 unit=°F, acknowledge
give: value=112 unit=°F
